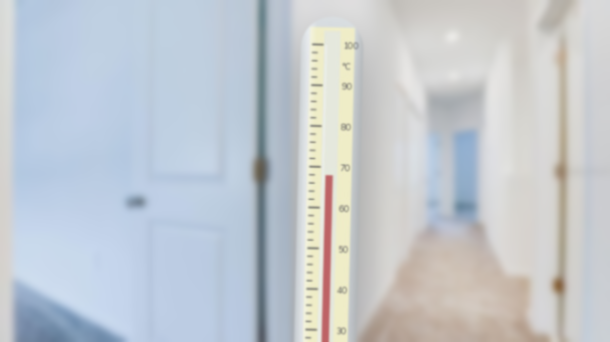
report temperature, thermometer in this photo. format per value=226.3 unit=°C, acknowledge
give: value=68 unit=°C
